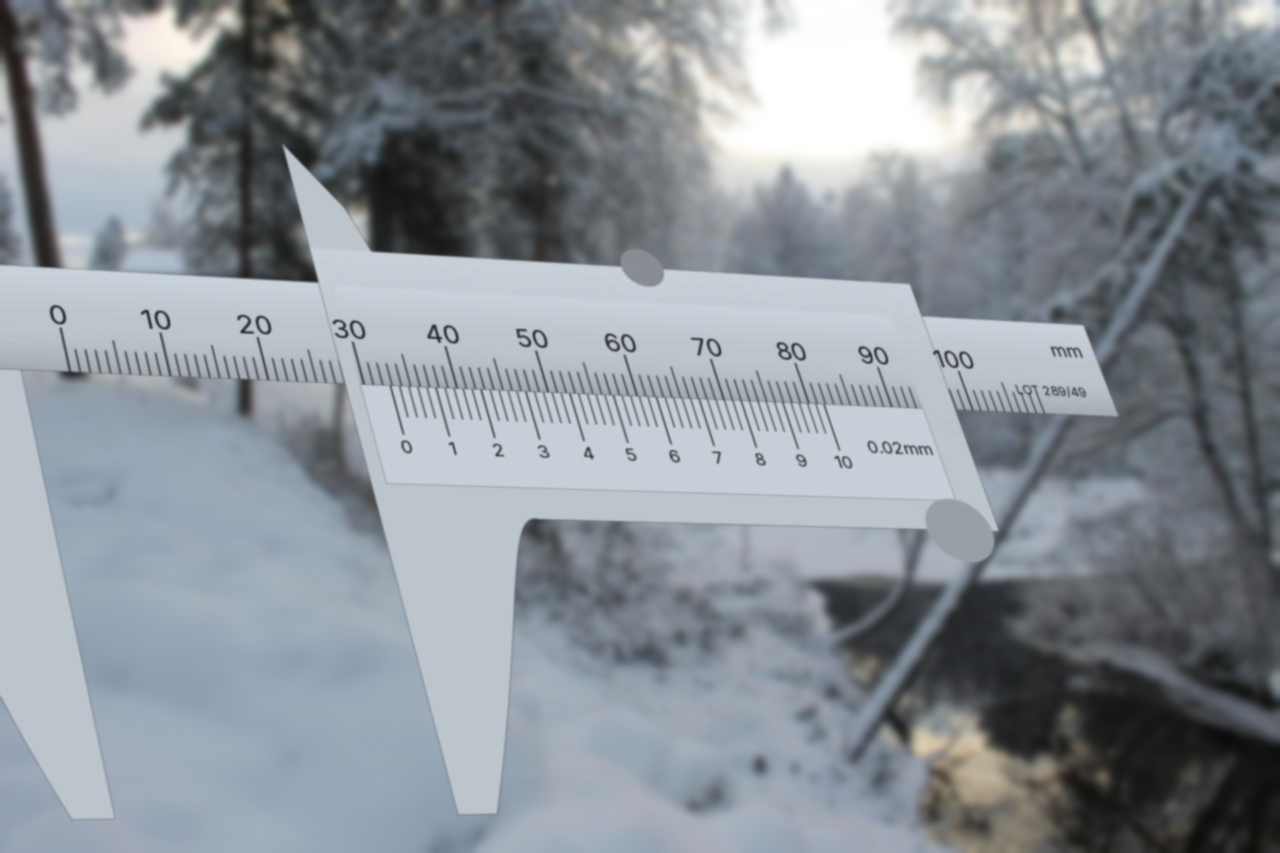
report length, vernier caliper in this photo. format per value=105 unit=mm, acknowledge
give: value=32.8 unit=mm
